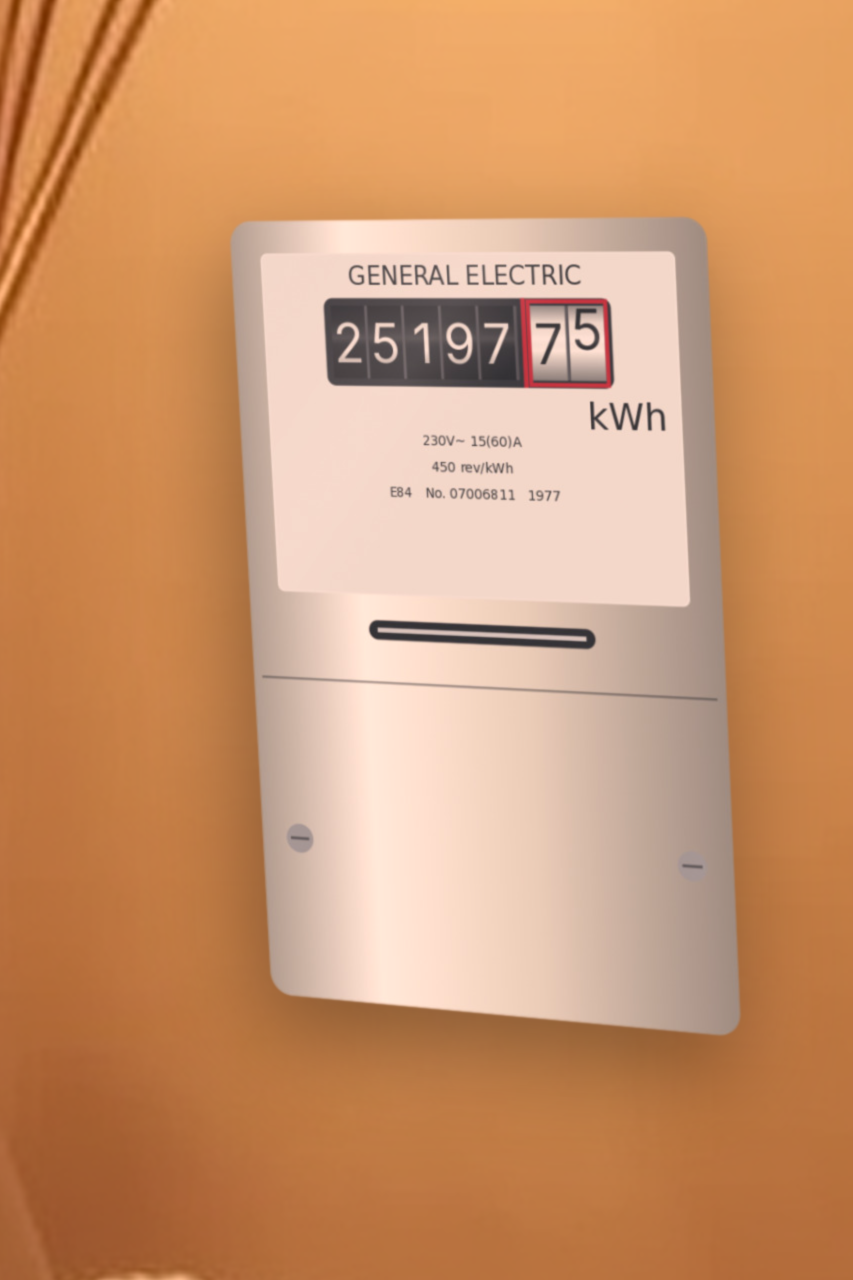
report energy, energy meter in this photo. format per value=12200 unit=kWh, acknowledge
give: value=25197.75 unit=kWh
